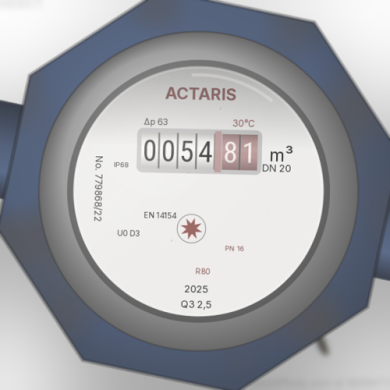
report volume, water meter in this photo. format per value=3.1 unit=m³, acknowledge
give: value=54.81 unit=m³
